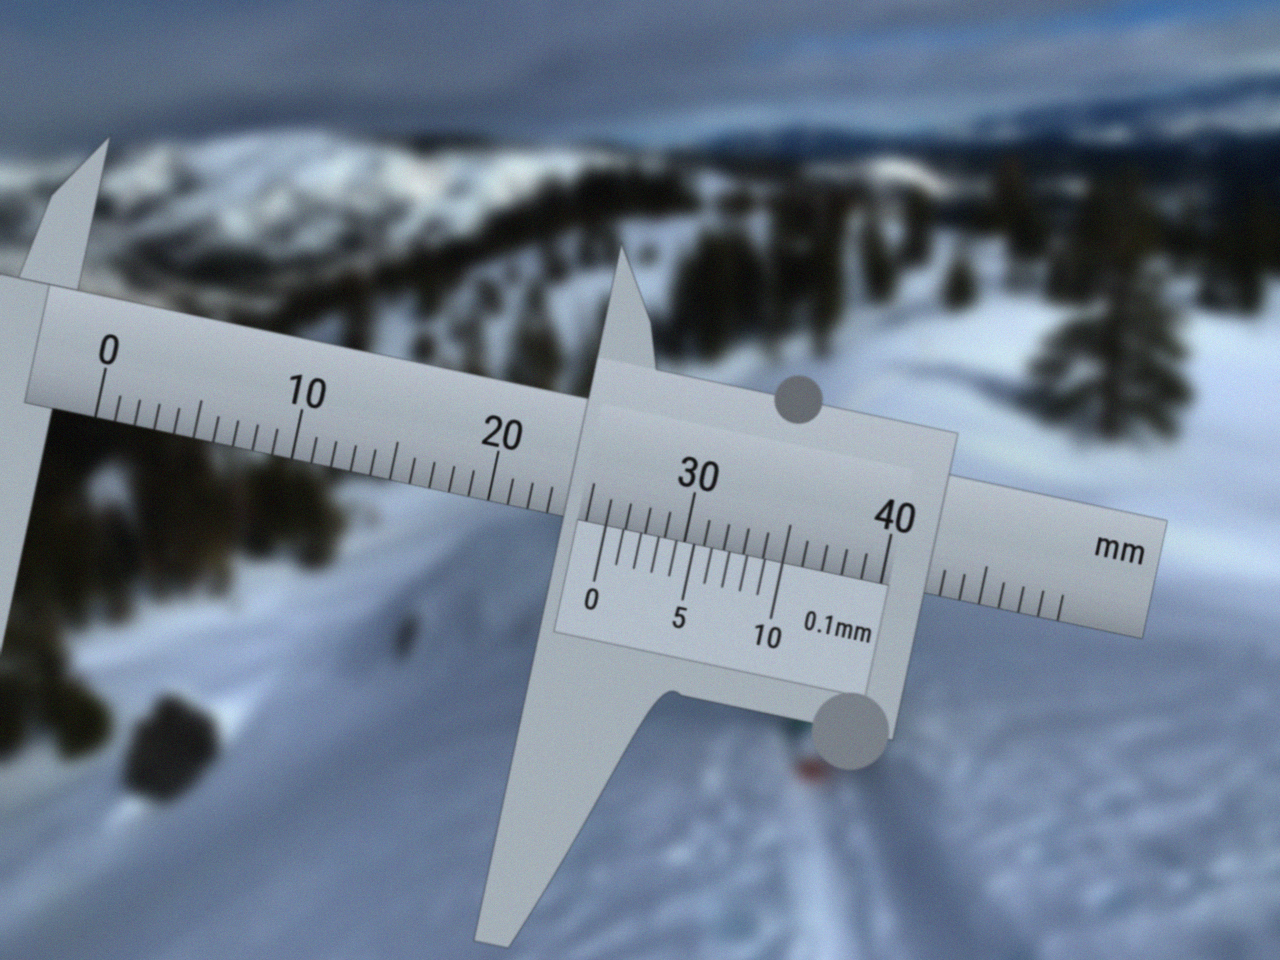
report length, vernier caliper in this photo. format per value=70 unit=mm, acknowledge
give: value=26.0 unit=mm
